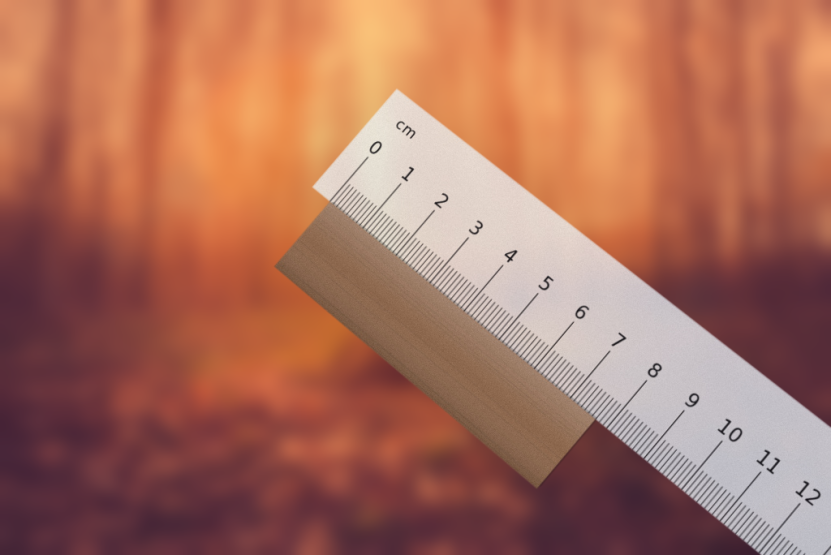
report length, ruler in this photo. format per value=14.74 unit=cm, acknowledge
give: value=7.7 unit=cm
